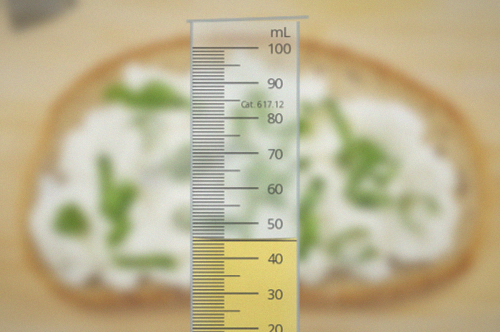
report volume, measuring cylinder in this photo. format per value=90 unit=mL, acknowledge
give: value=45 unit=mL
